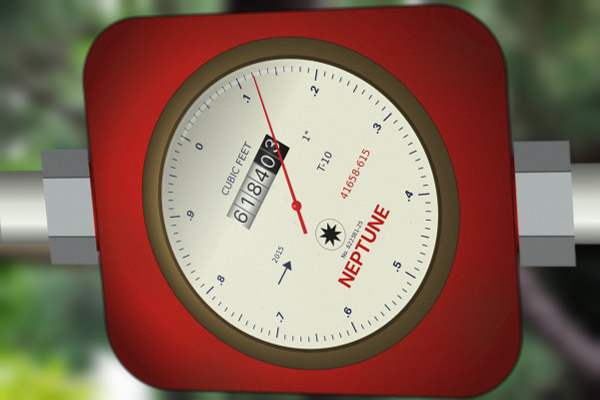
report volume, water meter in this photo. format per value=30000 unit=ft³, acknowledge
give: value=618403.12 unit=ft³
